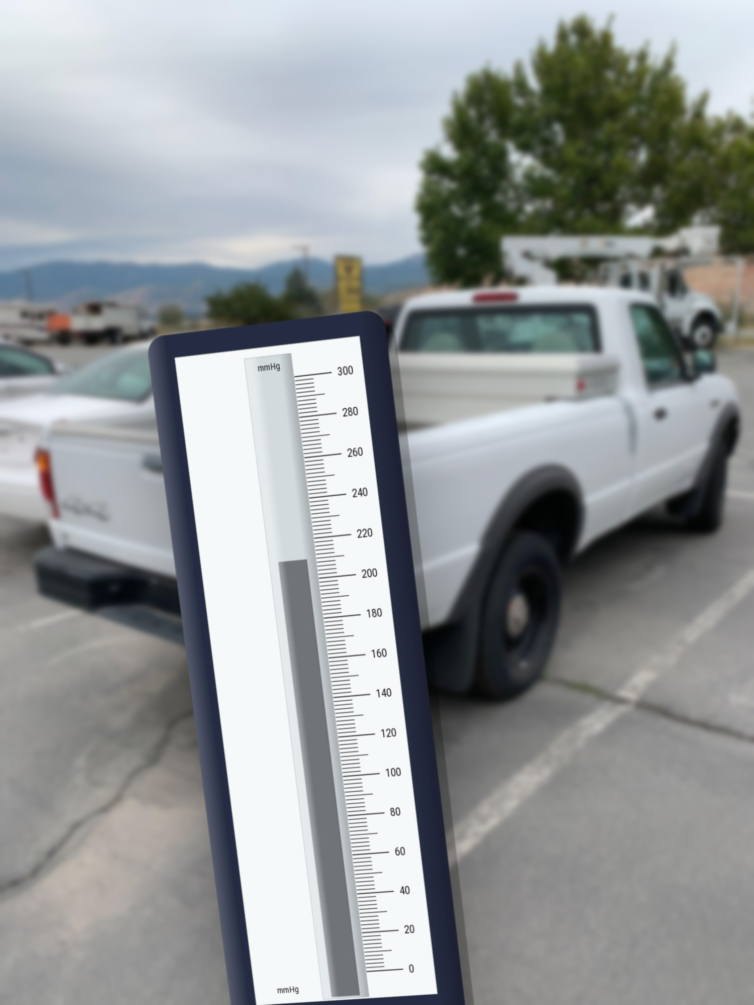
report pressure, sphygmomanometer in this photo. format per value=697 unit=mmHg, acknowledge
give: value=210 unit=mmHg
